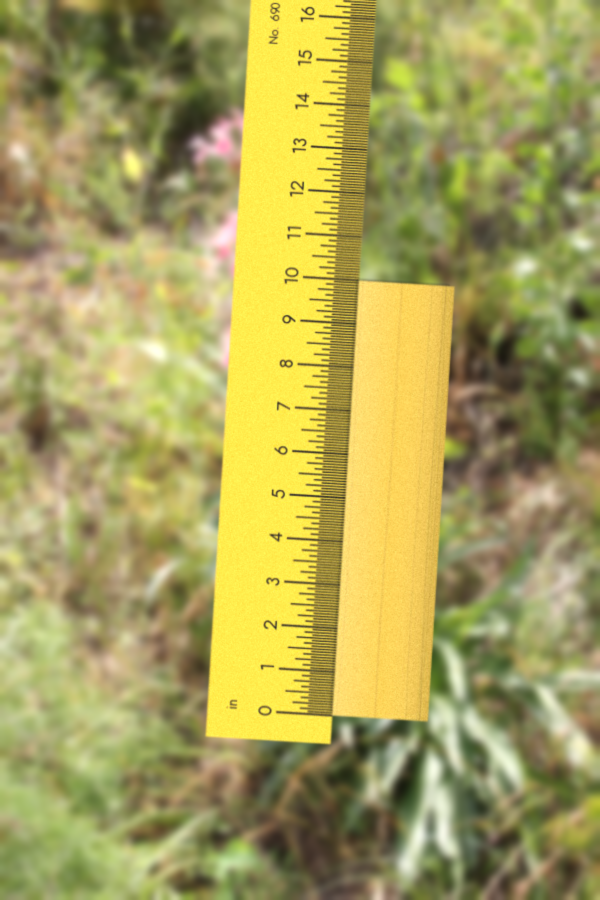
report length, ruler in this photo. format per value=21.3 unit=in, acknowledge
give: value=10 unit=in
